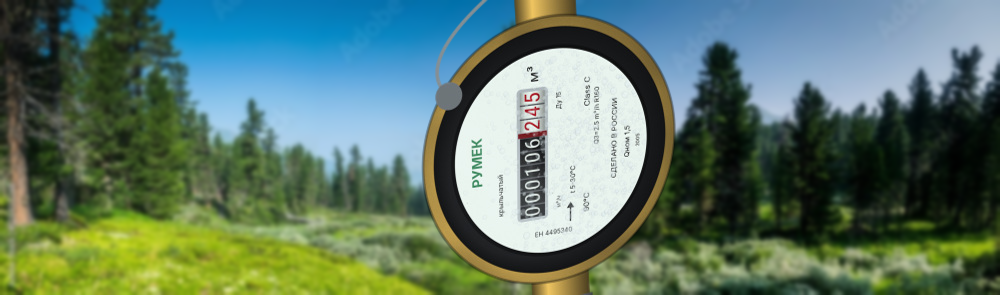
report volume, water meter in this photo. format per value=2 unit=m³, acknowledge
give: value=106.245 unit=m³
